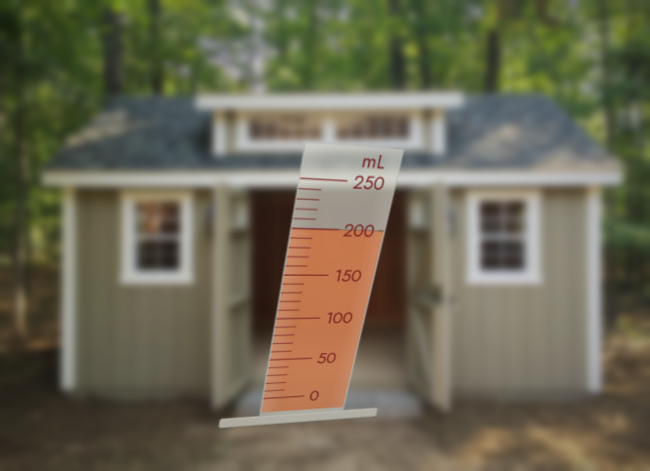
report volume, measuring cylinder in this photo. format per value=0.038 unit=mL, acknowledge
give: value=200 unit=mL
